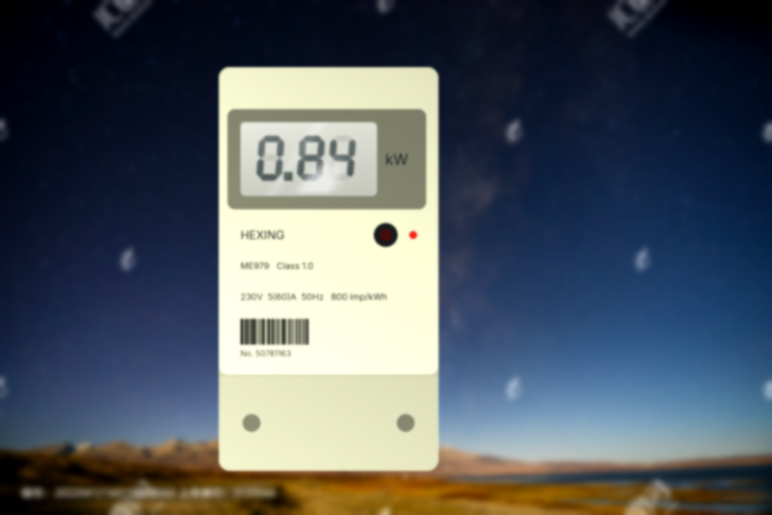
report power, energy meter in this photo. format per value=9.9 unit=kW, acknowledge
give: value=0.84 unit=kW
